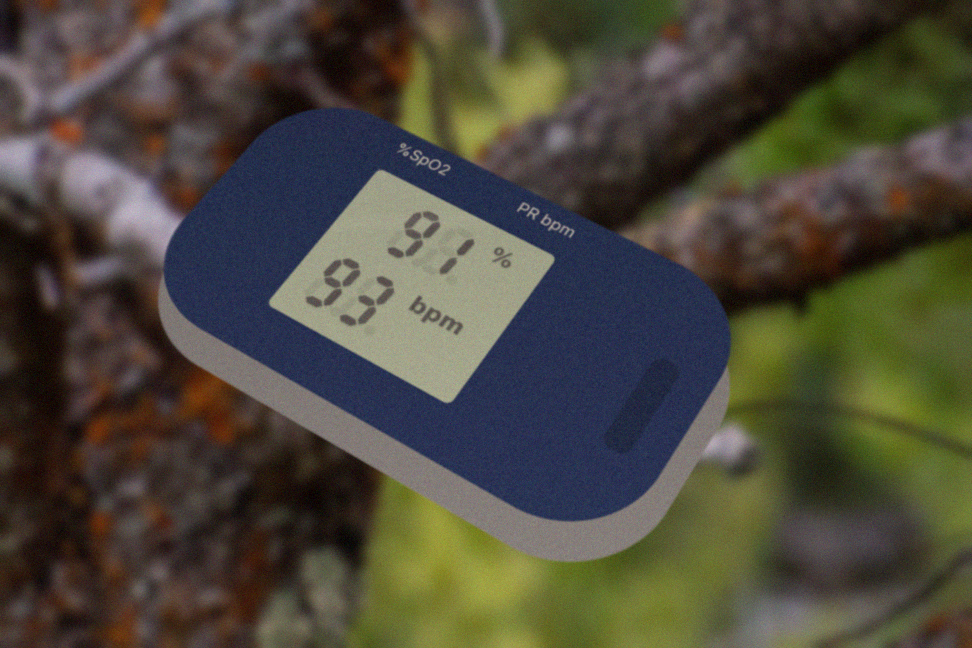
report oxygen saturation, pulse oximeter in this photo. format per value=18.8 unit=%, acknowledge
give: value=91 unit=%
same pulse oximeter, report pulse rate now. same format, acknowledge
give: value=93 unit=bpm
